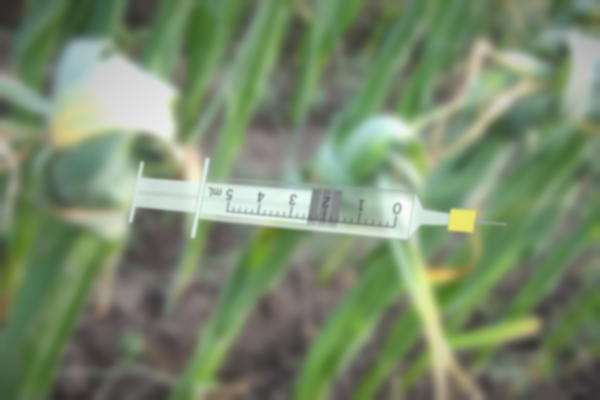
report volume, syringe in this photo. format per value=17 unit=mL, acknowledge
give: value=1.6 unit=mL
